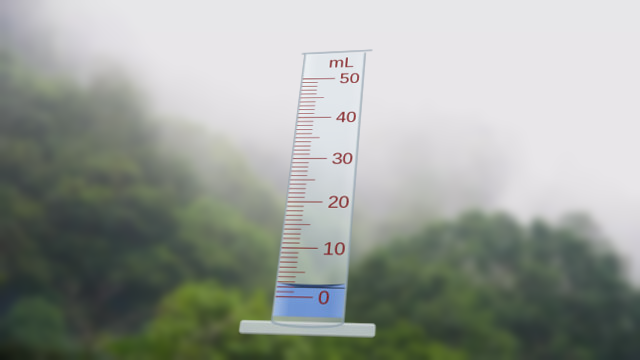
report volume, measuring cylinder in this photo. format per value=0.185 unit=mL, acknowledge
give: value=2 unit=mL
